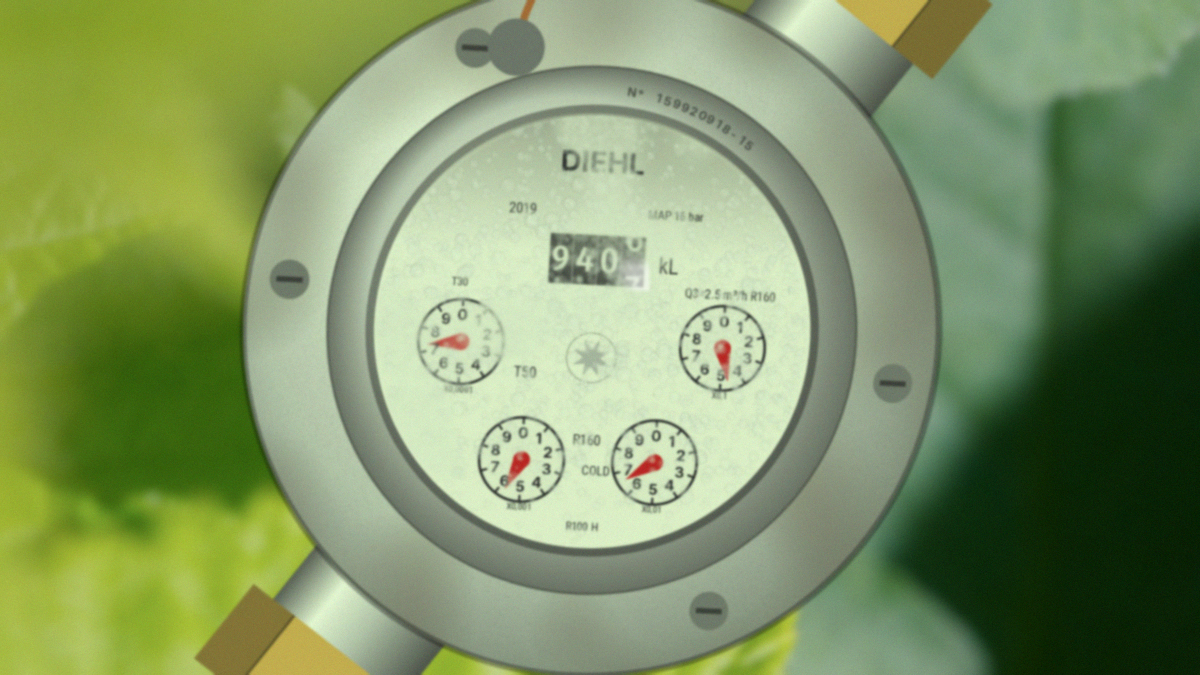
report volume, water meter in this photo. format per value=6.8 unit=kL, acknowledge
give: value=9406.4657 unit=kL
